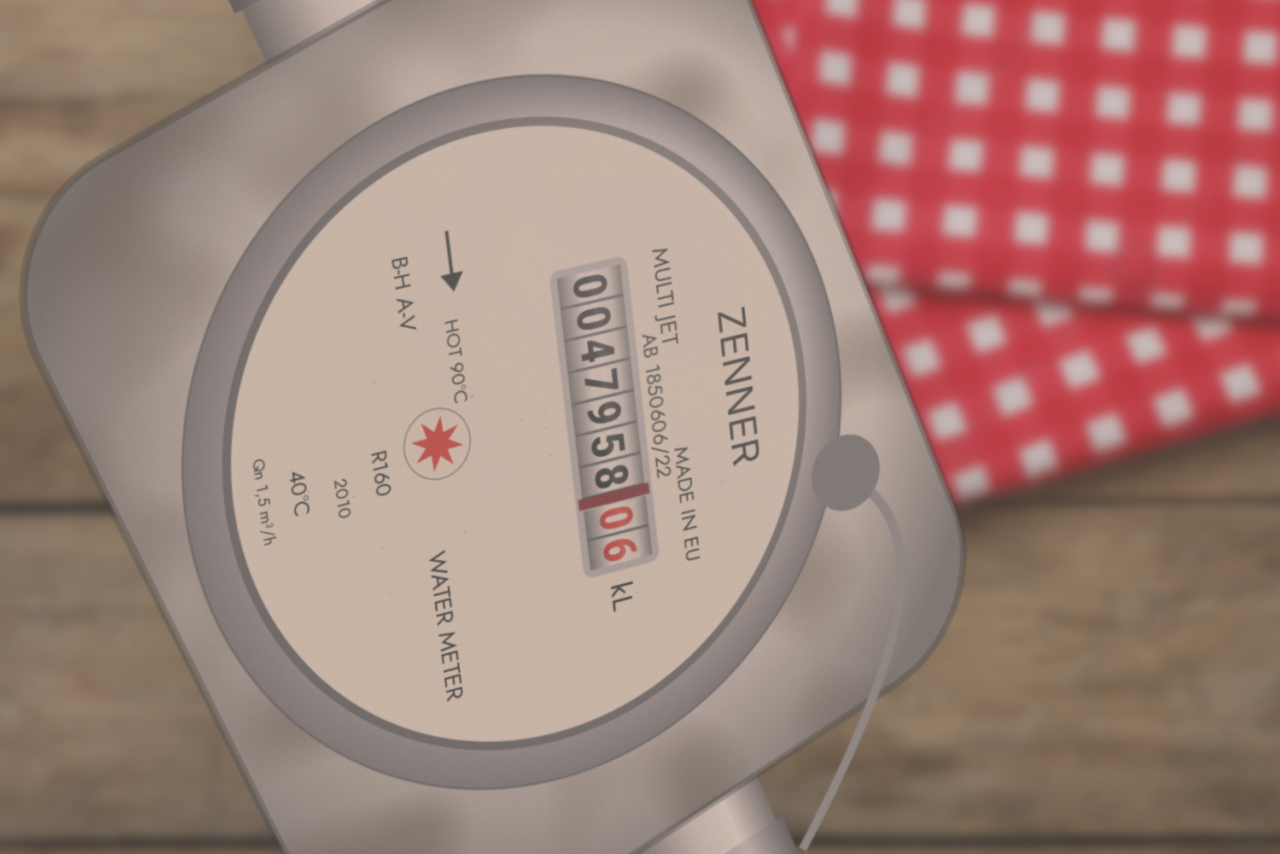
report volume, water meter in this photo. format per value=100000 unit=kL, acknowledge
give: value=47958.06 unit=kL
